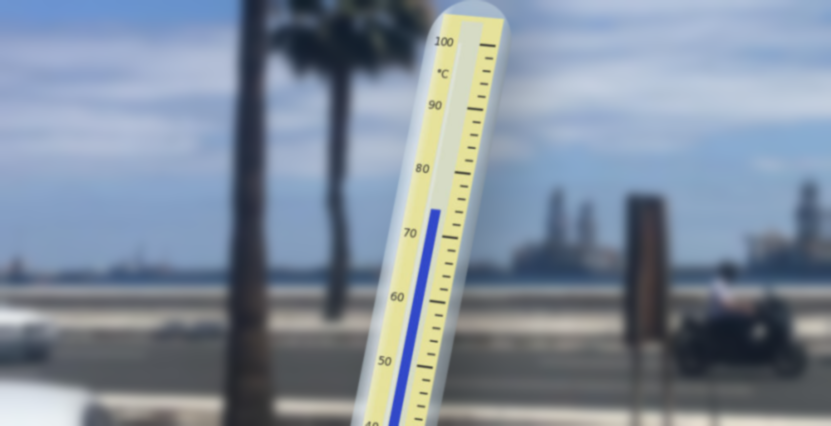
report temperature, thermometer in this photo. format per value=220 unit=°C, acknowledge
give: value=74 unit=°C
